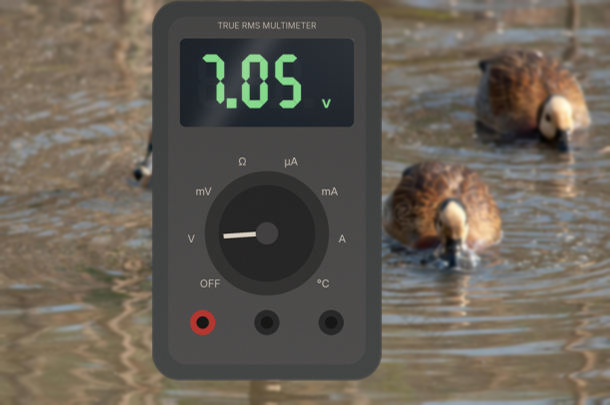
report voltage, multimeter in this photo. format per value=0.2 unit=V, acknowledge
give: value=7.05 unit=V
